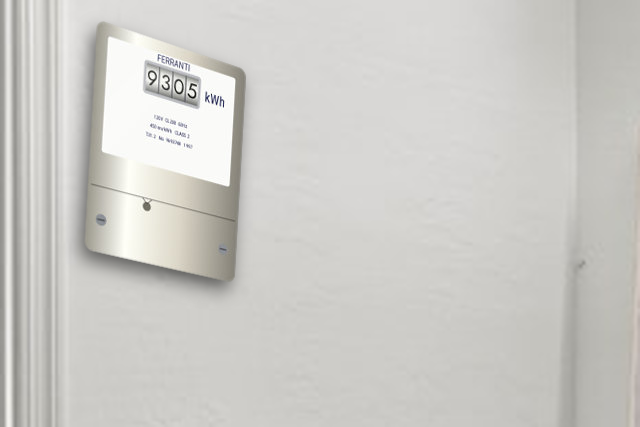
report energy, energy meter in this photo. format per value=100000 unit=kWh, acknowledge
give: value=9305 unit=kWh
